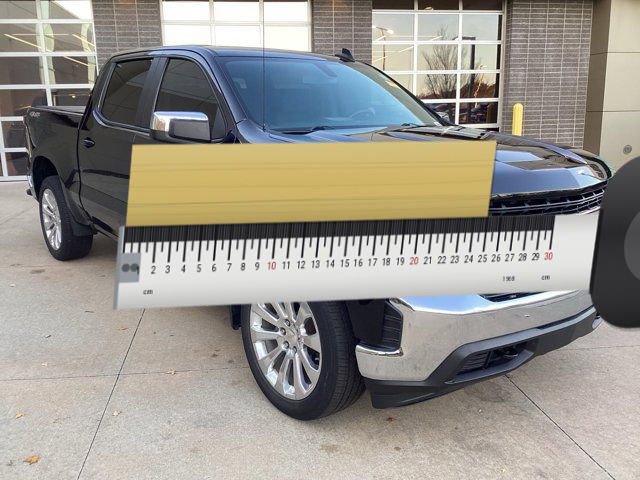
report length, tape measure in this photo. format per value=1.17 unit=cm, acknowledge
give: value=25 unit=cm
